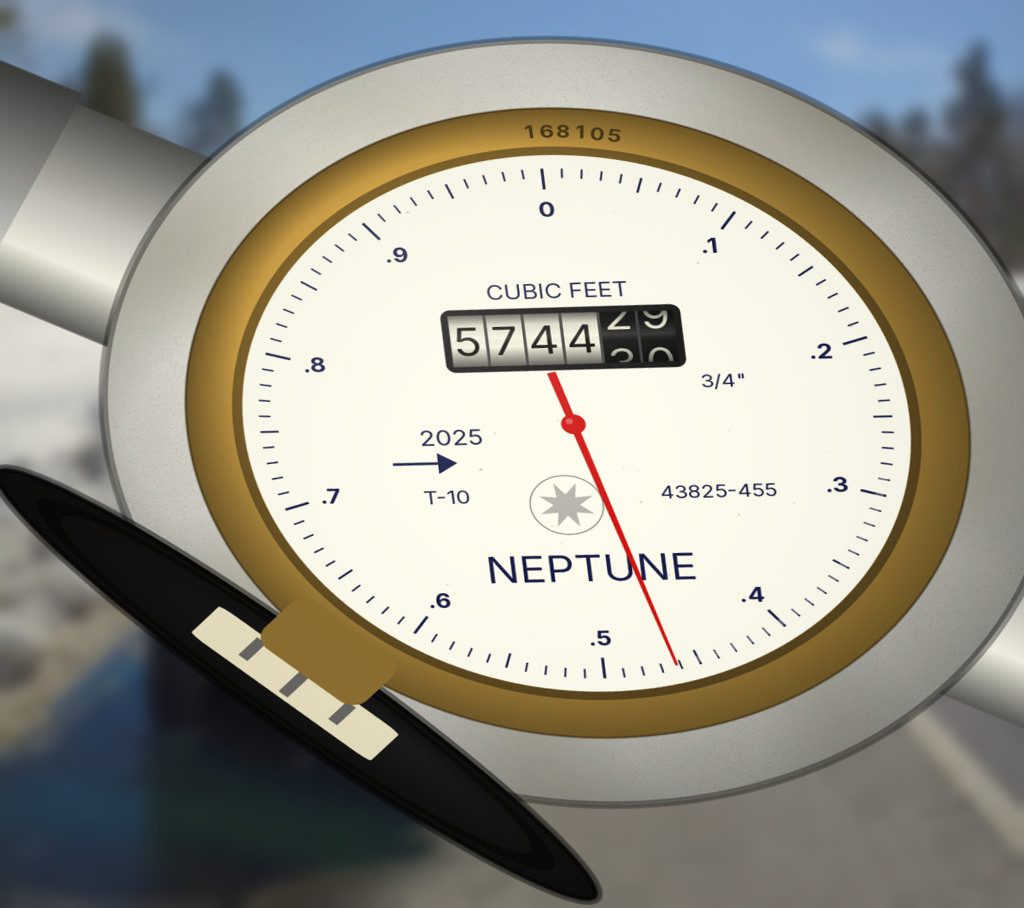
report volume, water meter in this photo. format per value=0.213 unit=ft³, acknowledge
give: value=574429.46 unit=ft³
